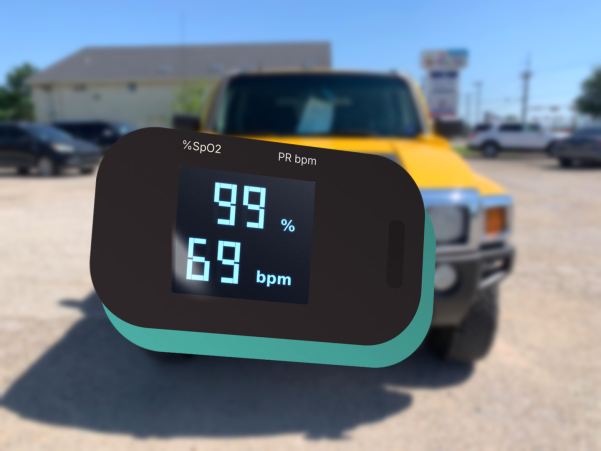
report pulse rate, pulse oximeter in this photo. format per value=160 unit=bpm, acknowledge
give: value=69 unit=bpm
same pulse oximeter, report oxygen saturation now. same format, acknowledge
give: value=99 unit=%
